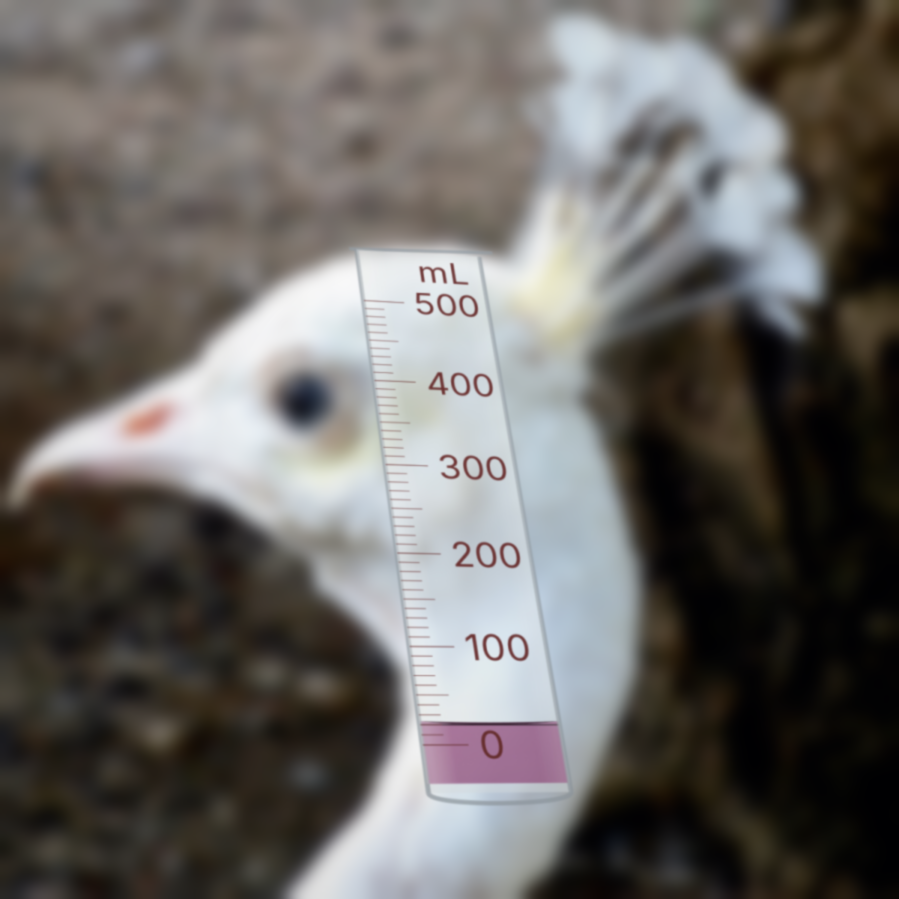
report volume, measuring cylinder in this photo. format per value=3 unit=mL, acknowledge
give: value=20 unit=mL
